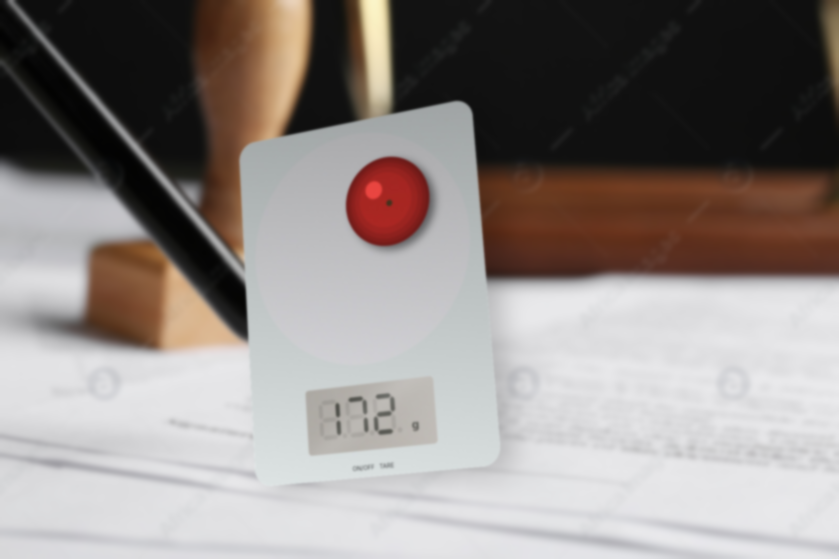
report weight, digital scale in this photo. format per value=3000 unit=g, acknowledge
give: value=172 unit=g
